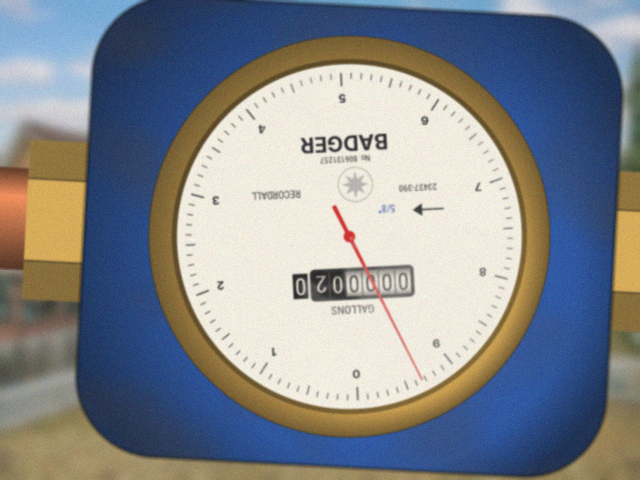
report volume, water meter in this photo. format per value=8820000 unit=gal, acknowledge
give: value=19.3 unit=gal
